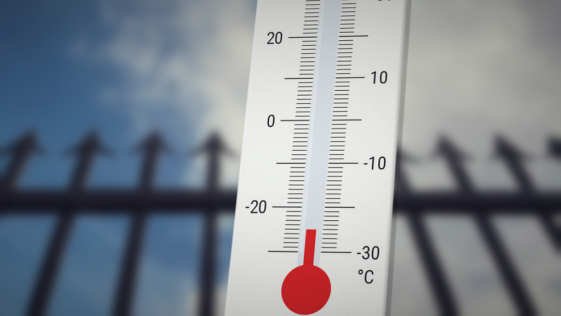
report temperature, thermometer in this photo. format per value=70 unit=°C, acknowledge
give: value=-25 unit=°C
